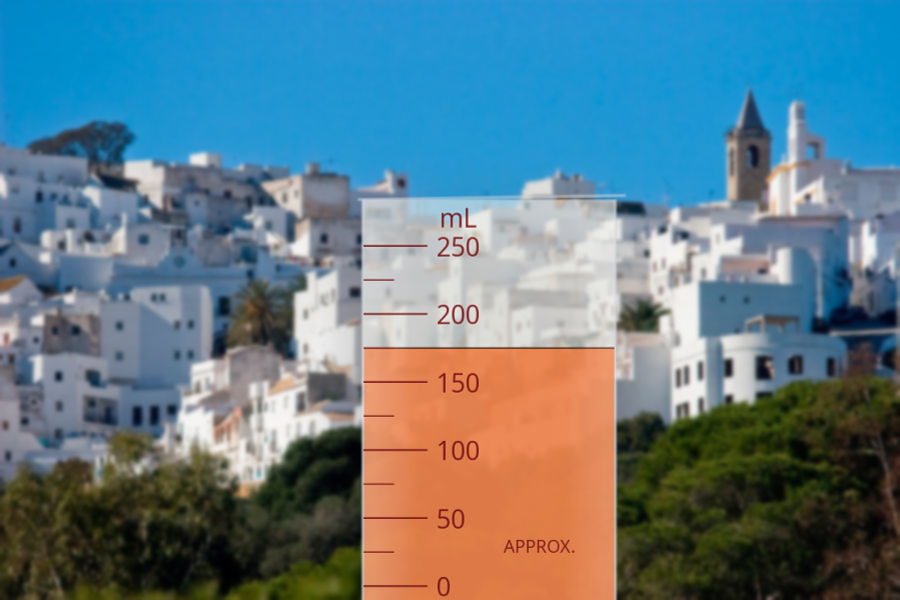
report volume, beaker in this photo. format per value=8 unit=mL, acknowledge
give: value=175 unit=mL
